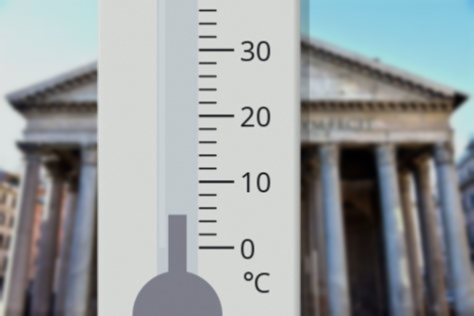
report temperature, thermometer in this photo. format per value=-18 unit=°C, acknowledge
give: value=5 unit=°C
